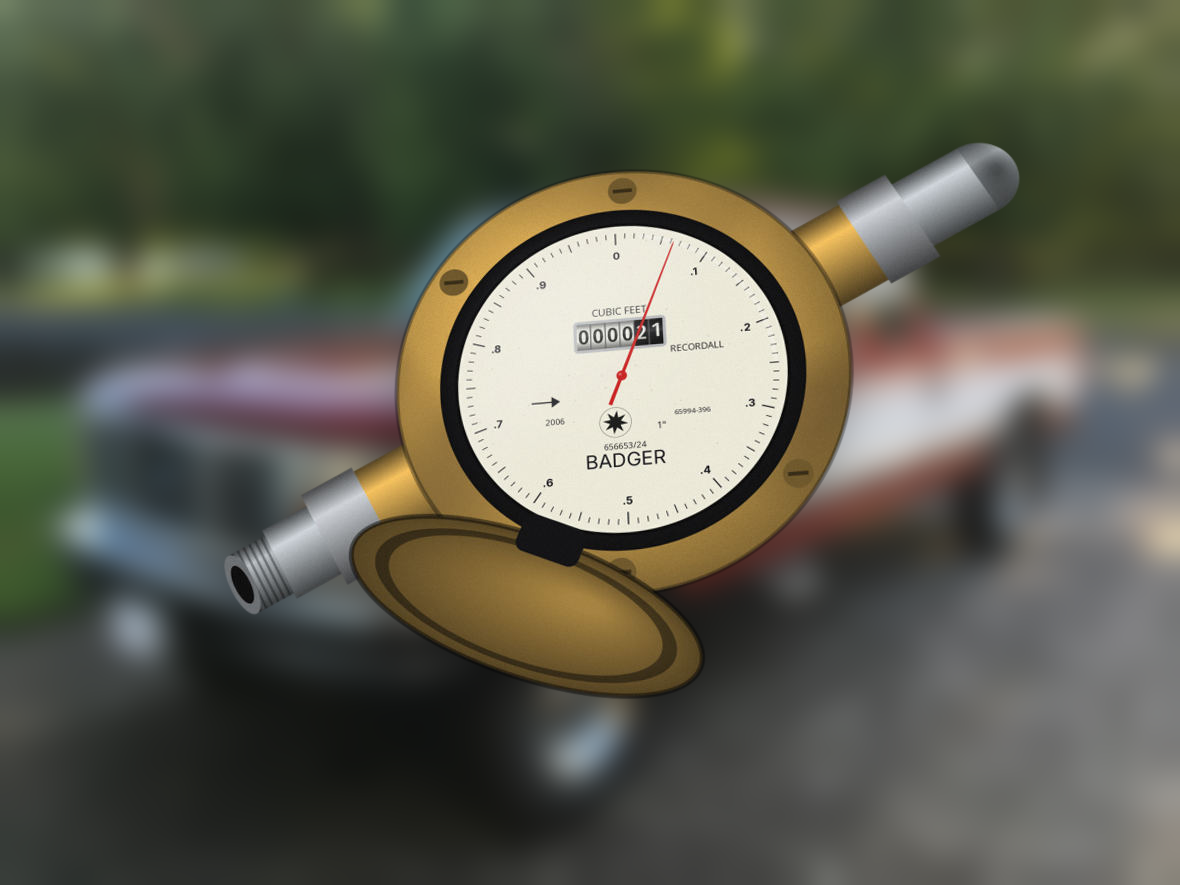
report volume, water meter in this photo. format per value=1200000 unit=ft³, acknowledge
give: value=21.06 unit=ft³
